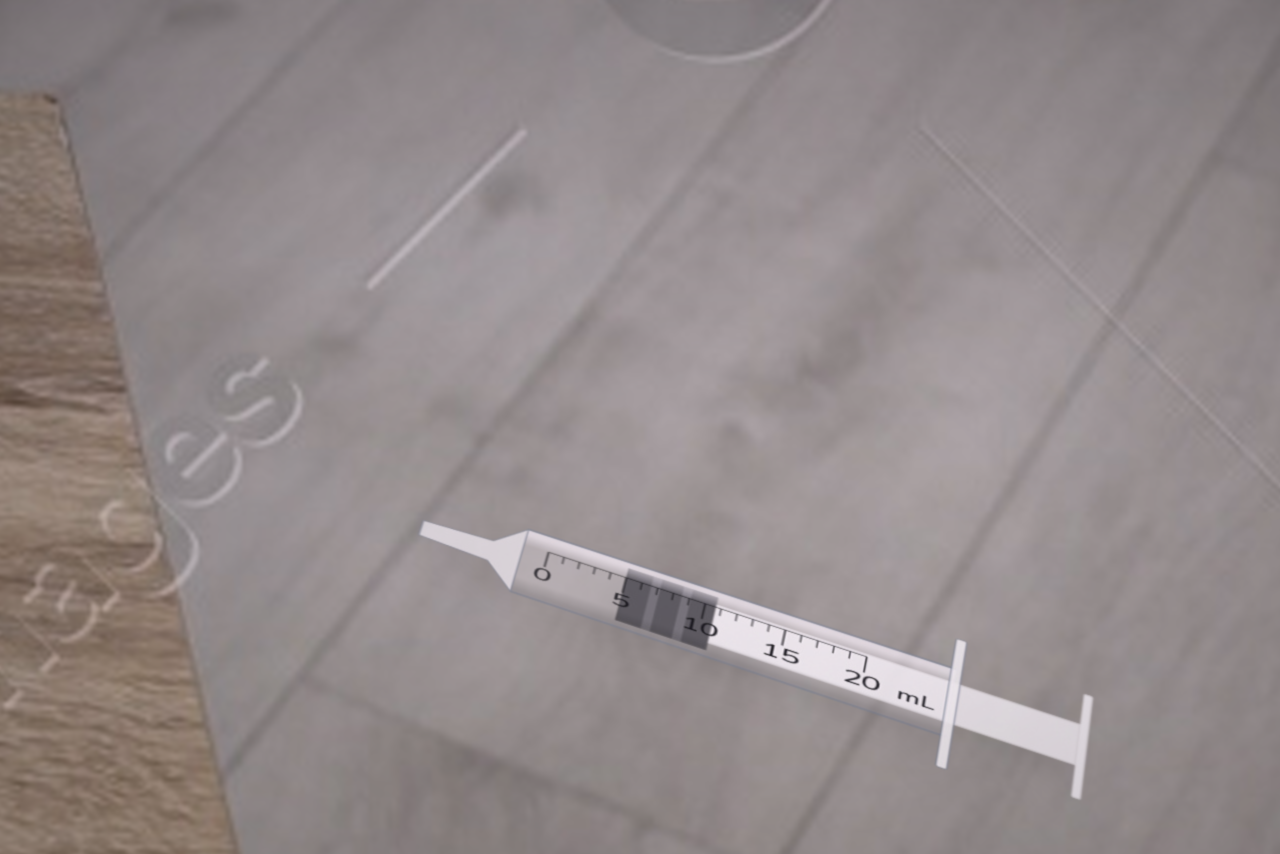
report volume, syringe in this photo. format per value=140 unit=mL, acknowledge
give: value=5 unit=mL
